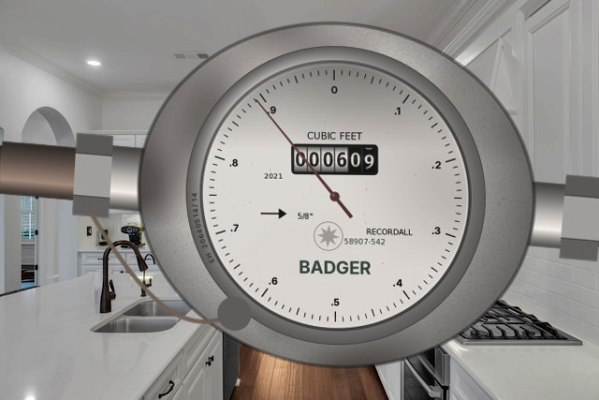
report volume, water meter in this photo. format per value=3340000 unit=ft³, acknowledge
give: value=608.89 unit=ft³
